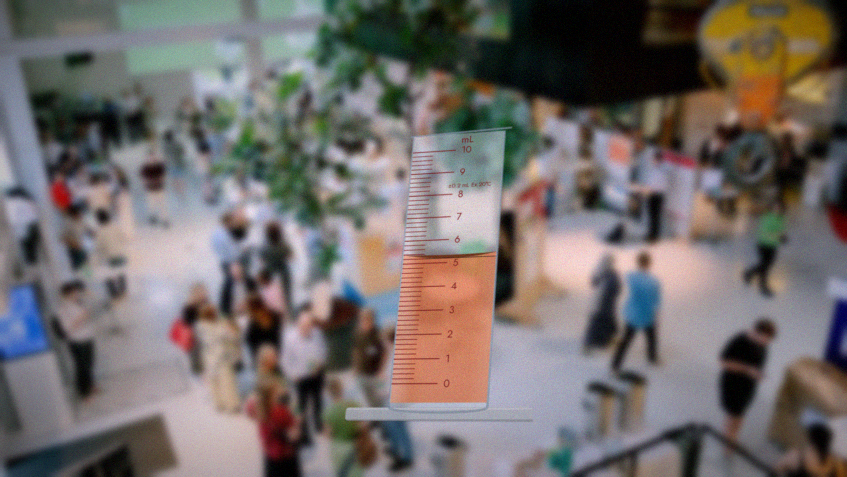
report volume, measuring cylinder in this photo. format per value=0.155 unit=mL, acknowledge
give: value=5.2 unit=mL
